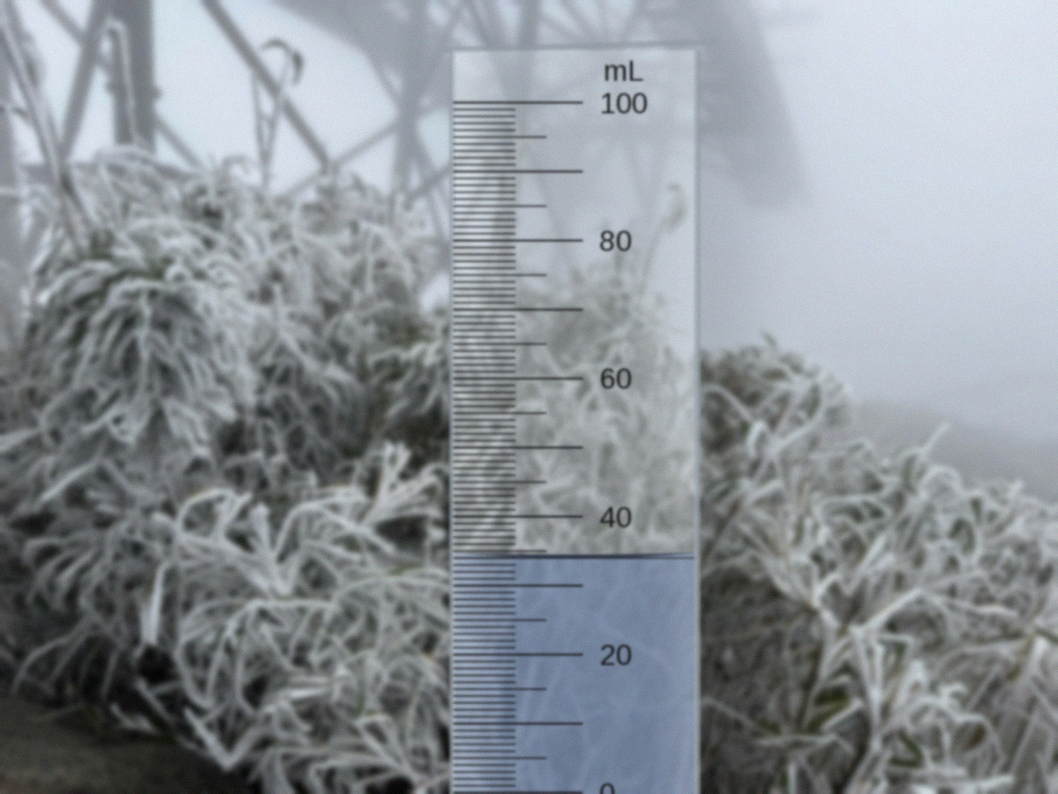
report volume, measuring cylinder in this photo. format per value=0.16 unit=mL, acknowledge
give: value=34 unit=mL
